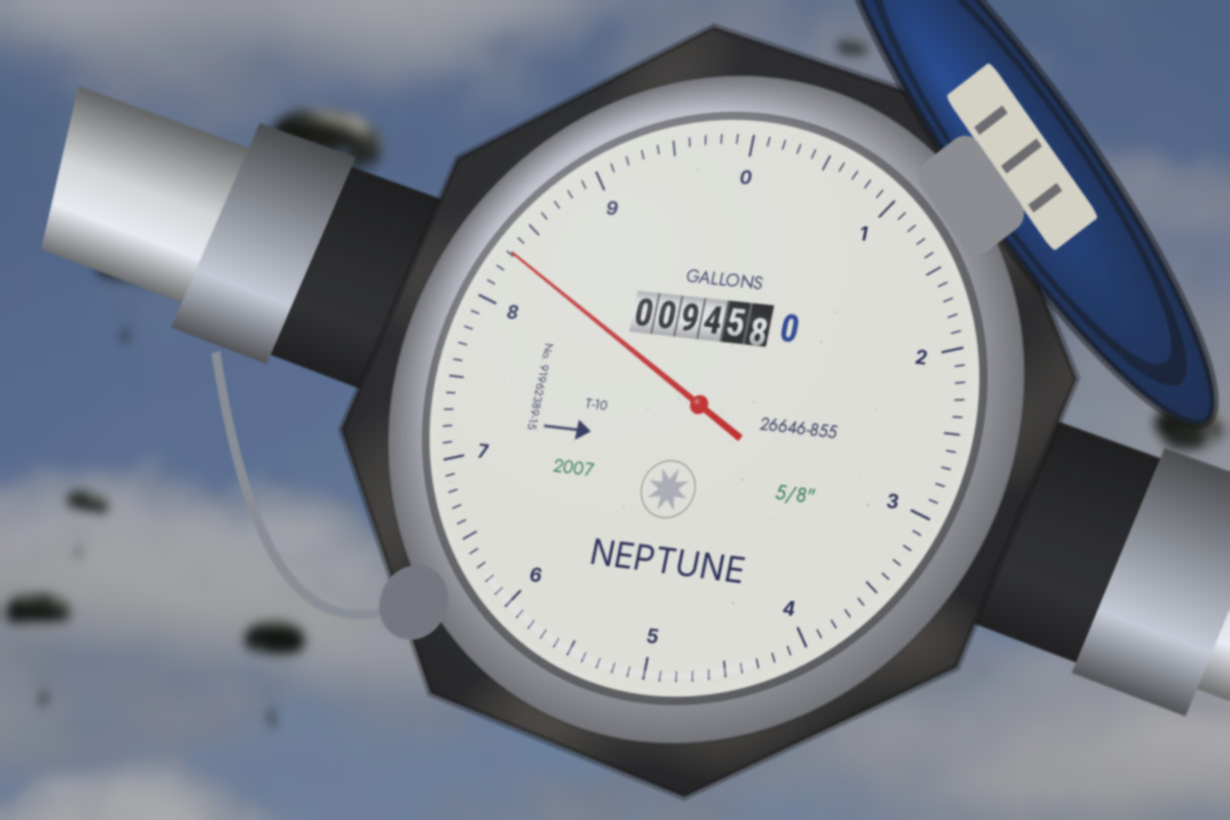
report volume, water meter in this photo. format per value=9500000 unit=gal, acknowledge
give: value=94578.3 unit=gal
